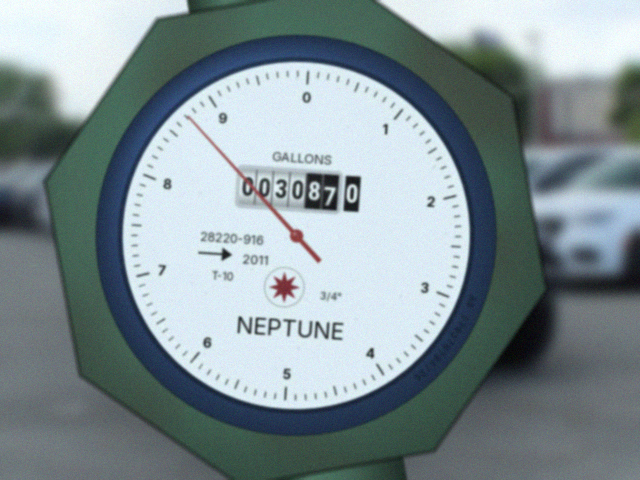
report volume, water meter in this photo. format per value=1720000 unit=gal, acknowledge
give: value=30868.7 unit=gal
